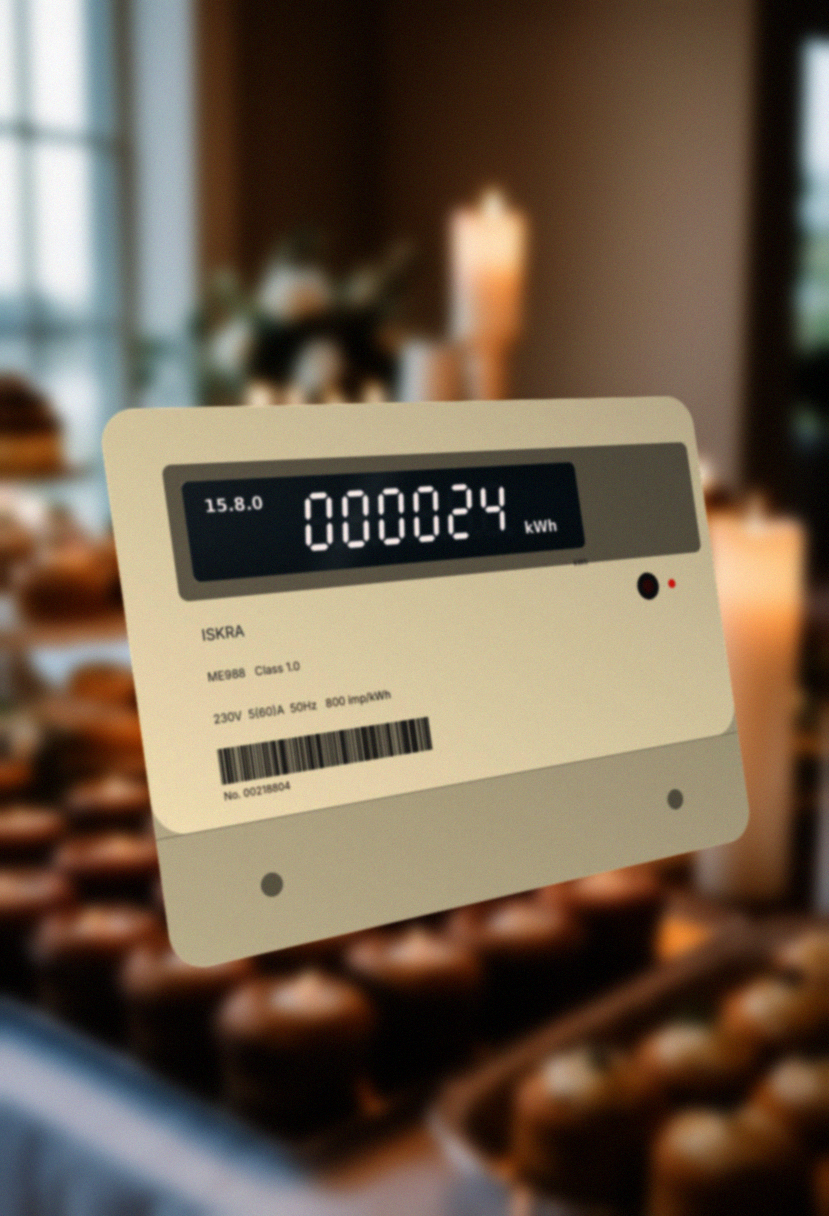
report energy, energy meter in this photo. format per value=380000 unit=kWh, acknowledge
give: value=24 unit=kWh
